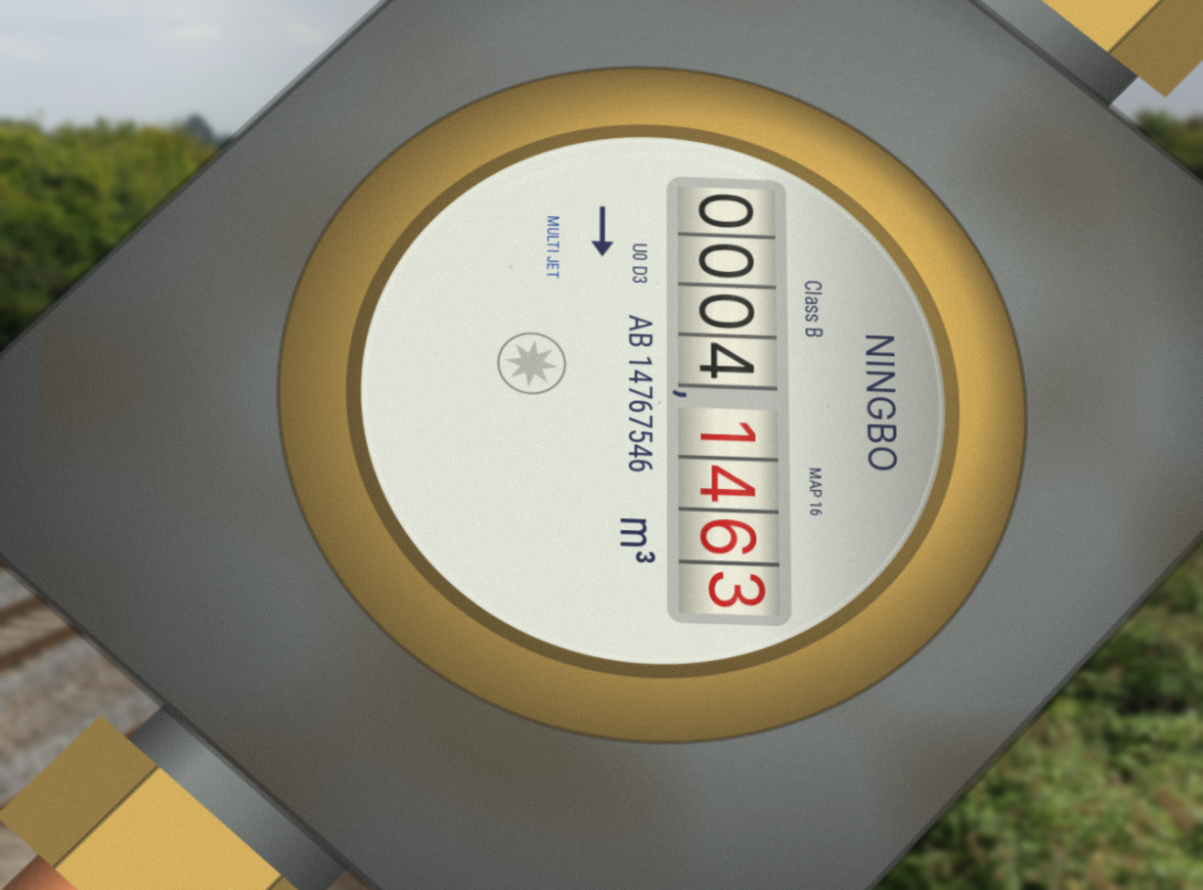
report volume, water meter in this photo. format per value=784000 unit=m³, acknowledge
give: value=4.1463 unit=m³
